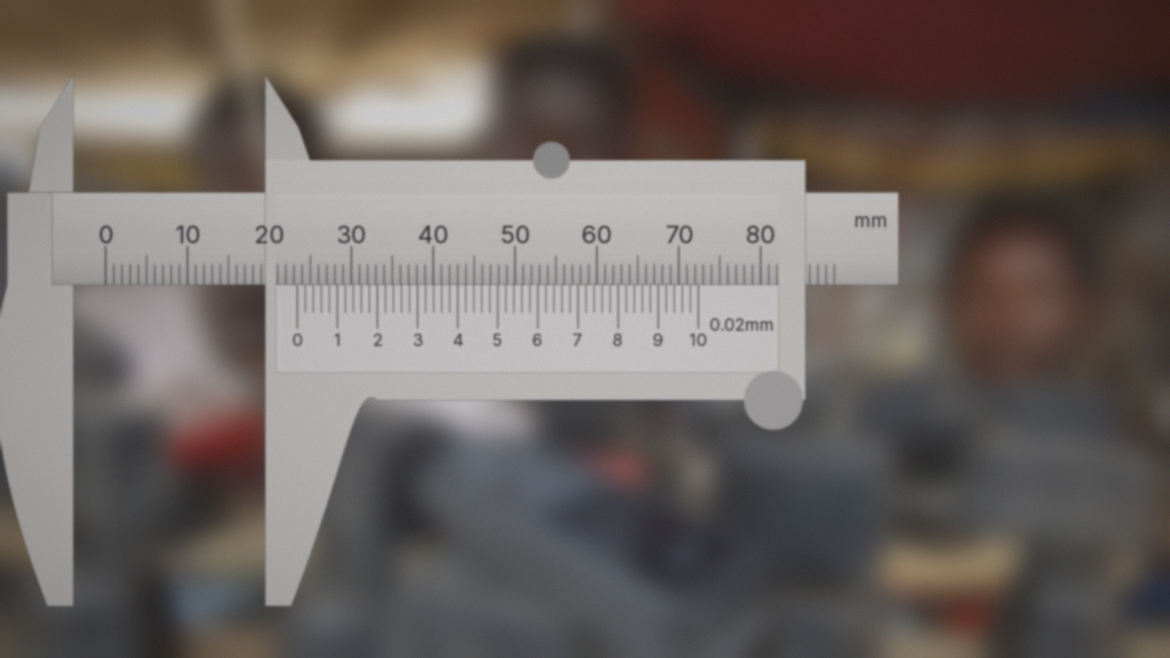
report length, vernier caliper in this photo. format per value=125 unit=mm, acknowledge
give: value=23.4 unit=mm
